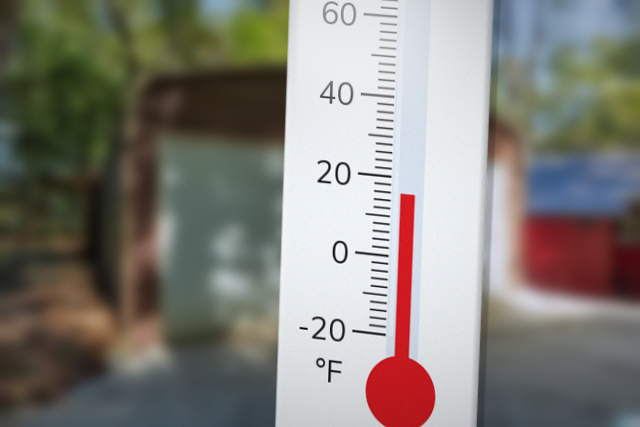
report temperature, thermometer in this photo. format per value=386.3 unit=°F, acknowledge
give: value=16 unit=°F
